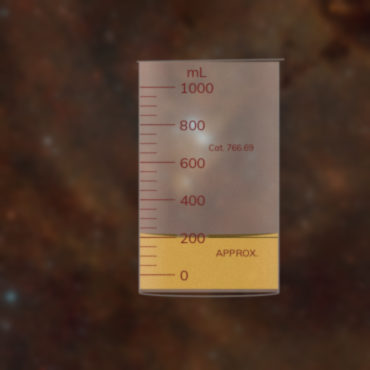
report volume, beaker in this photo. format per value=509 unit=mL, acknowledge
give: value=200 unit=mL
